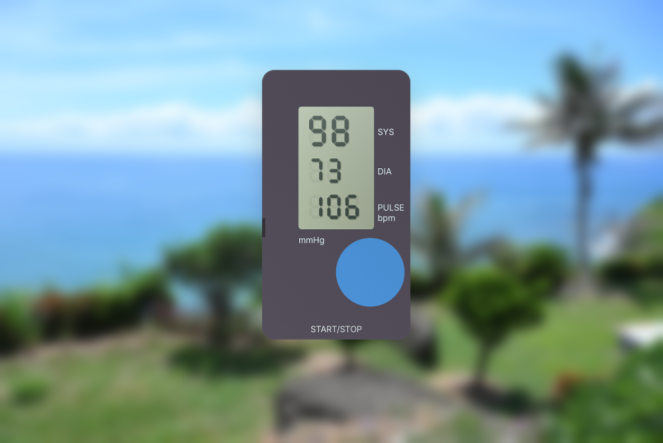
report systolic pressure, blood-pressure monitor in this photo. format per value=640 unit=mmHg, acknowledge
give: value=98 unit=mmHg
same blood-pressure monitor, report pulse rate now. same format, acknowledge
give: value=106 unit=bpm
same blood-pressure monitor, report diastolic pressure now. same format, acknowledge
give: value=73 unit=mmHg
